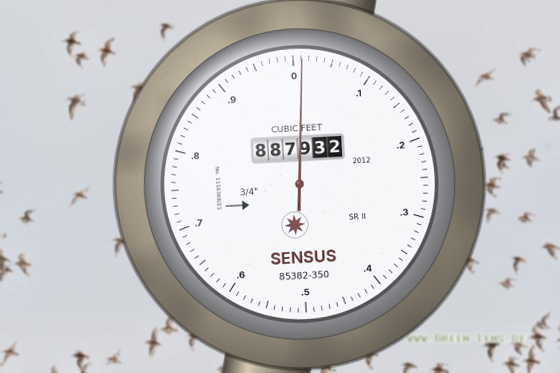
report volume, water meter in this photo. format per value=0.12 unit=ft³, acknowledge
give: value=887932.01 unit=ft³
